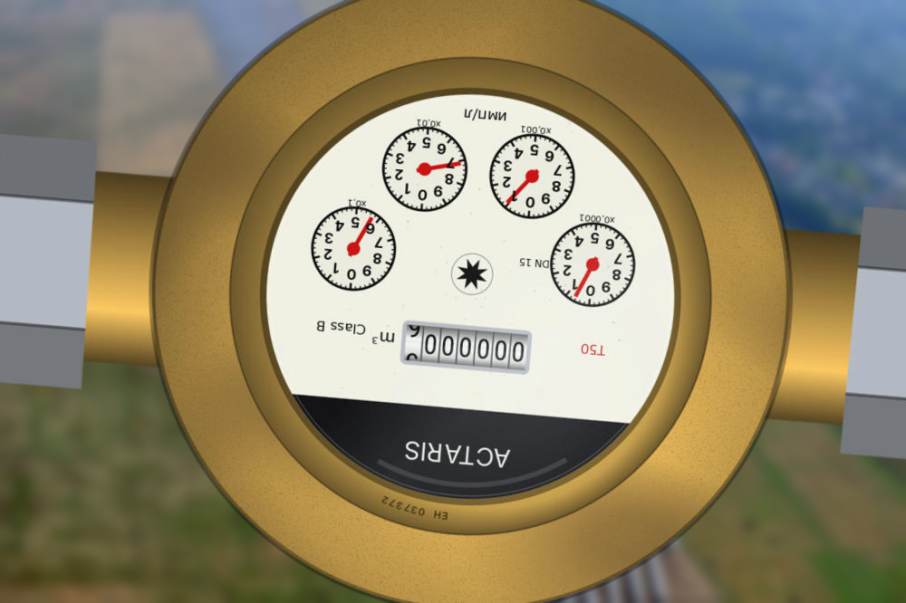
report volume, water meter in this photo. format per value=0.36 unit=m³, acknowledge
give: value=5.5710 unit=m³
